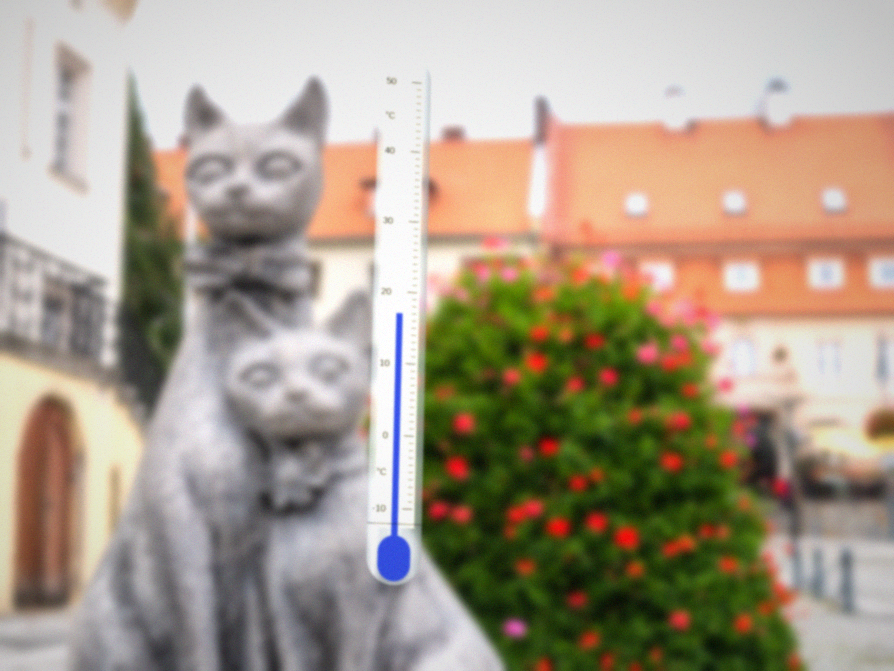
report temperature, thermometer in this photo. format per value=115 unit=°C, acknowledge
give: value=17 unit=°C
